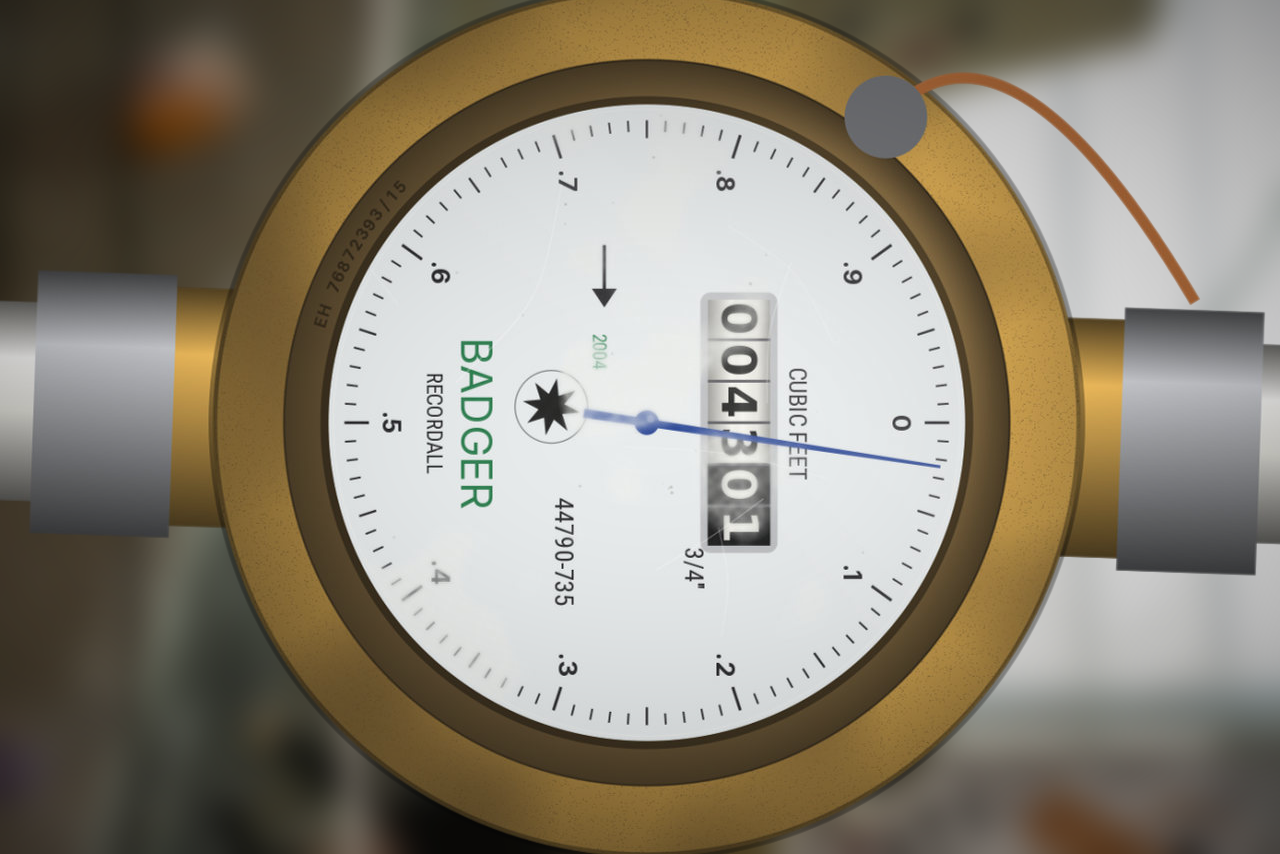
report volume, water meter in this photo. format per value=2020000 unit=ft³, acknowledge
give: value=4301.02 unit=ft³
